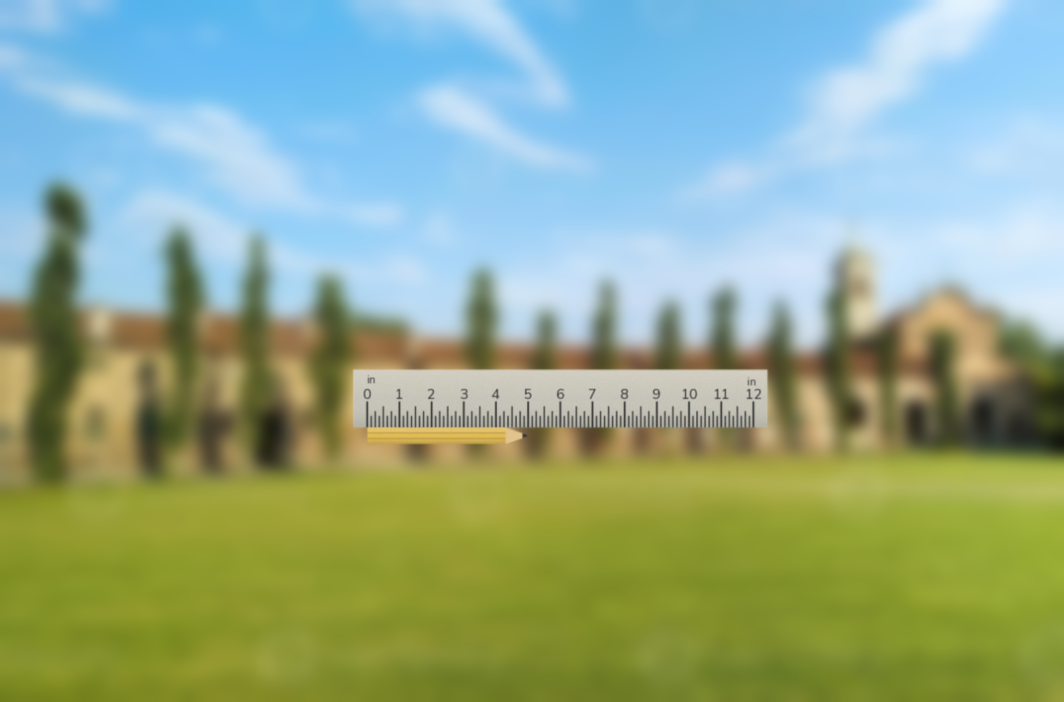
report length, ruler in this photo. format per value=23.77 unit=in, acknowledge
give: value=5 unit=in
